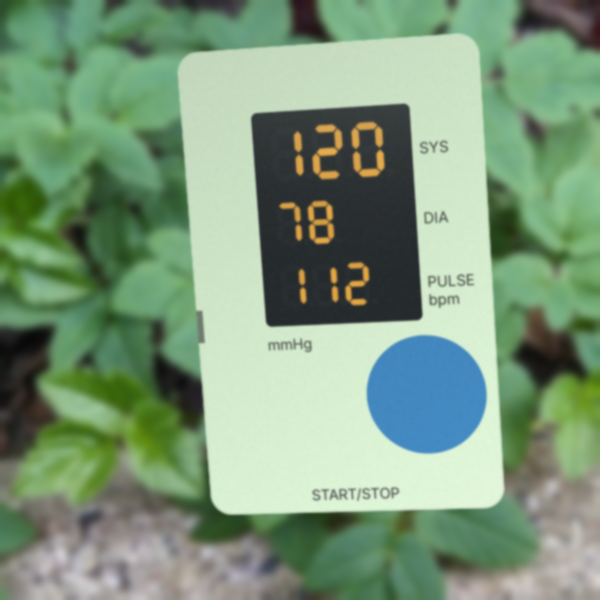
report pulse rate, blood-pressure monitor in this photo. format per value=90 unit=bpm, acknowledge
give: value=112 unit=bpm
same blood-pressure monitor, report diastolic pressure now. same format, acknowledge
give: value=78 unit=mmHg
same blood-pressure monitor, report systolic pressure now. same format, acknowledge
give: value=120 unit=mmHg
